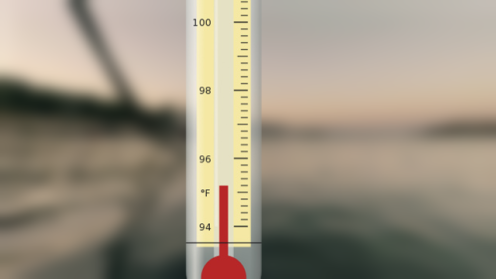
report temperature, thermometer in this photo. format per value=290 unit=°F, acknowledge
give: value=95.2 unit=°F
